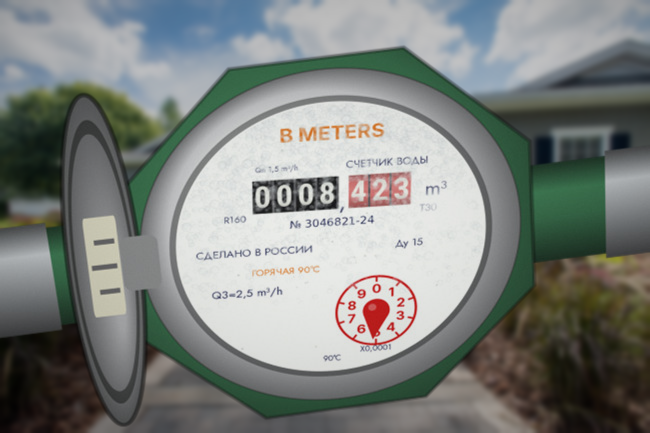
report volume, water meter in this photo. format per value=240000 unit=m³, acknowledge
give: value=8.4235 unit=m³
